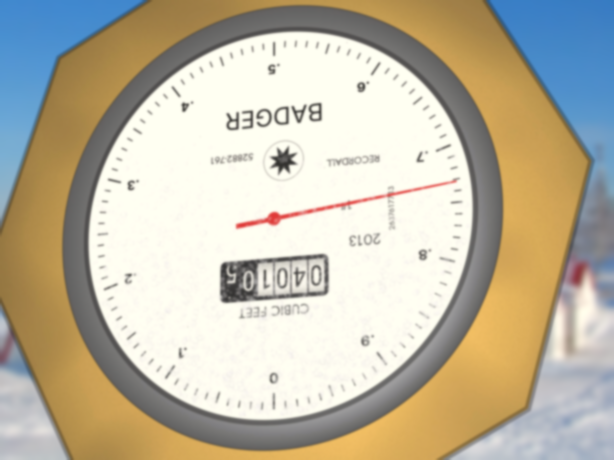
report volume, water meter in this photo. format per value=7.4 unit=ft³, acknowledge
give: value=40104.73 unit=ft³
